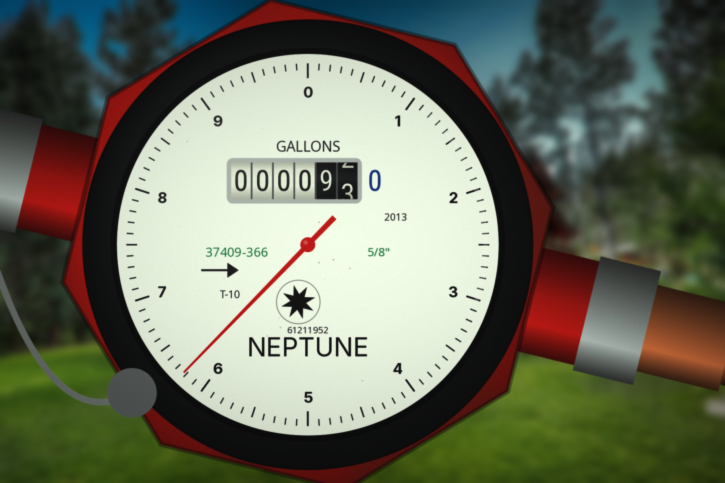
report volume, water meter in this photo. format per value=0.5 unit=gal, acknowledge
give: value=926.2 unit=gal
